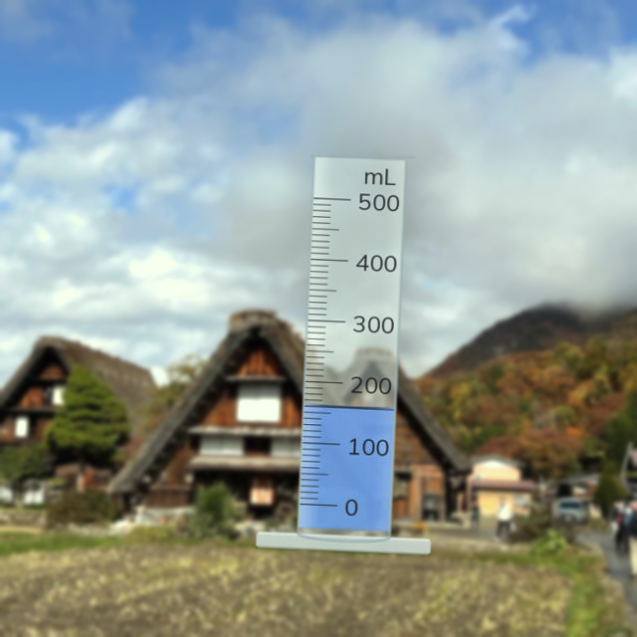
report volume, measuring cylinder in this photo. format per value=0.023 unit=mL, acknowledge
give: value=160 unit=mL
